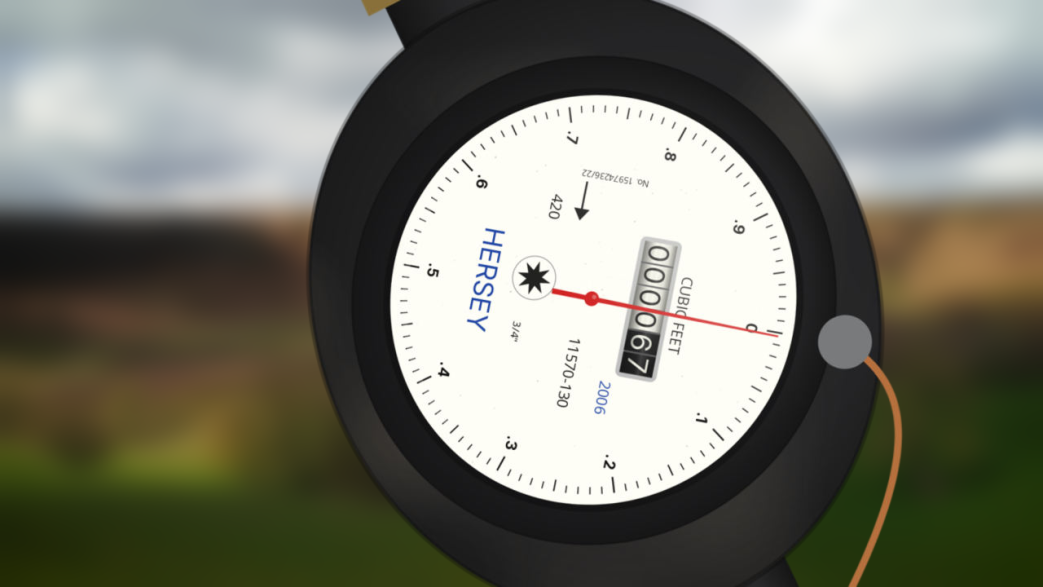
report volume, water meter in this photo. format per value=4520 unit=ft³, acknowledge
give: value=67.00 unit=ft³
